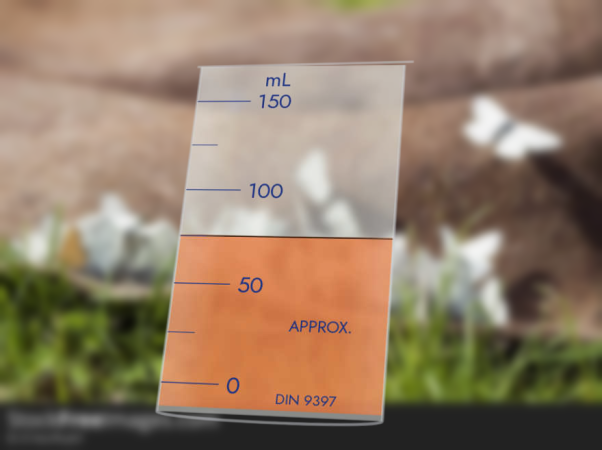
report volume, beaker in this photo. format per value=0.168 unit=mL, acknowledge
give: value=75 unit=mL
